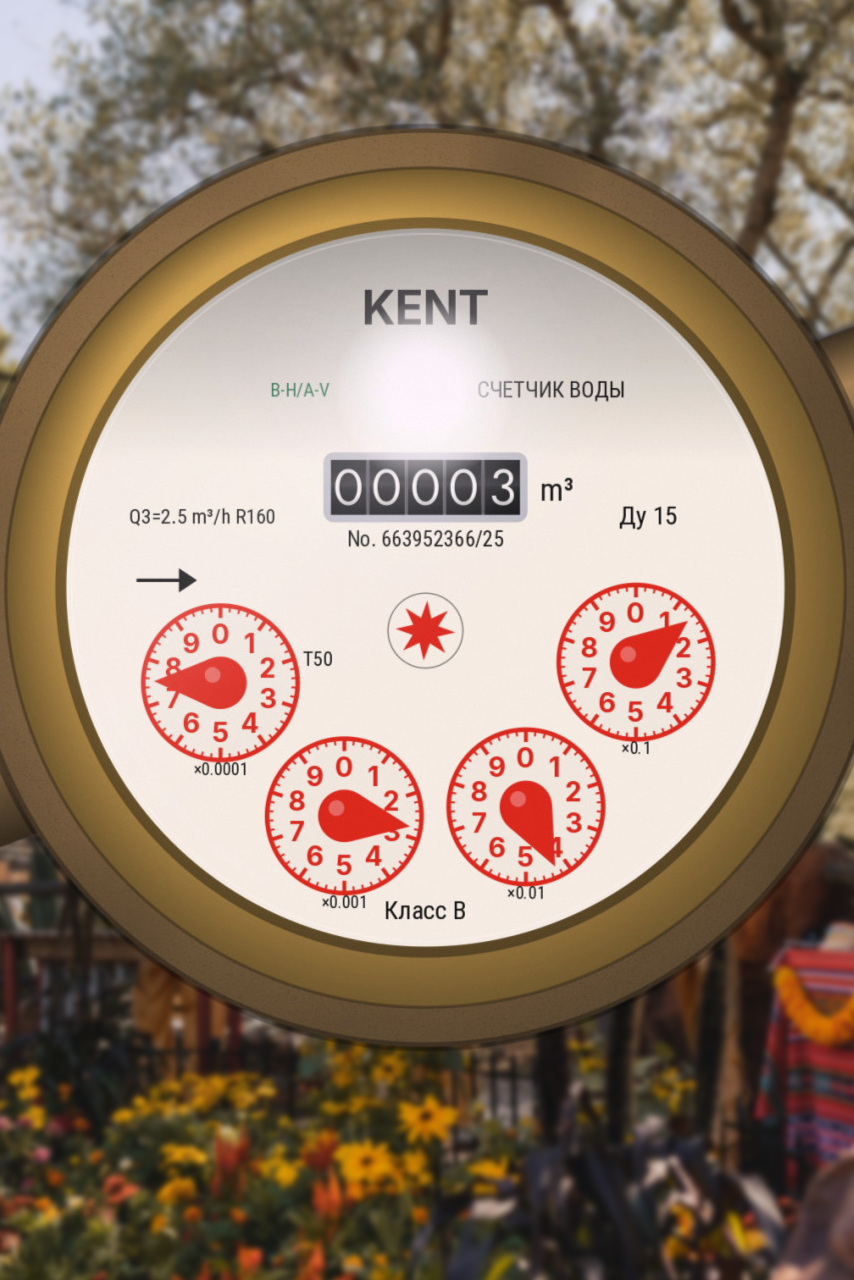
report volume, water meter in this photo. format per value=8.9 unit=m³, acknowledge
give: value=3.1427 unit=m³
